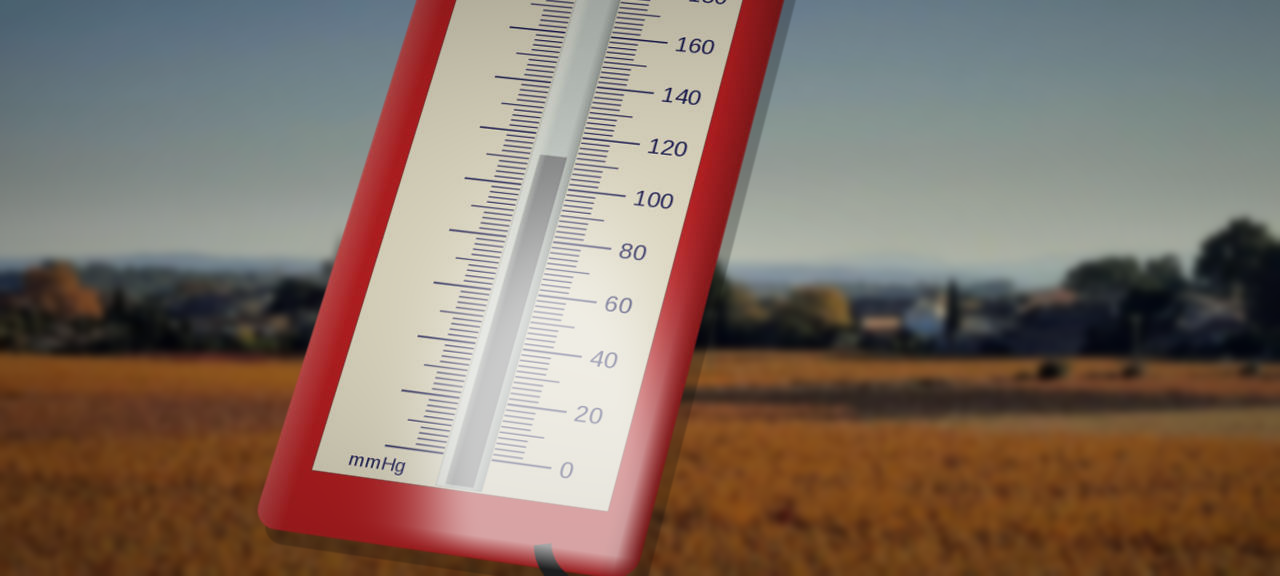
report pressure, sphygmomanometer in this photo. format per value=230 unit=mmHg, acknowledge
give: value=112 unit=mmHg
